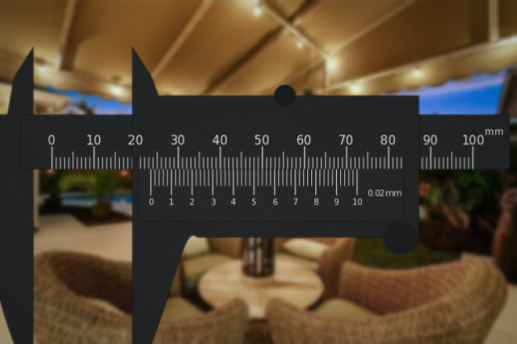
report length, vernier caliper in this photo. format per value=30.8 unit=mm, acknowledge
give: value=23.5 unit=mm
